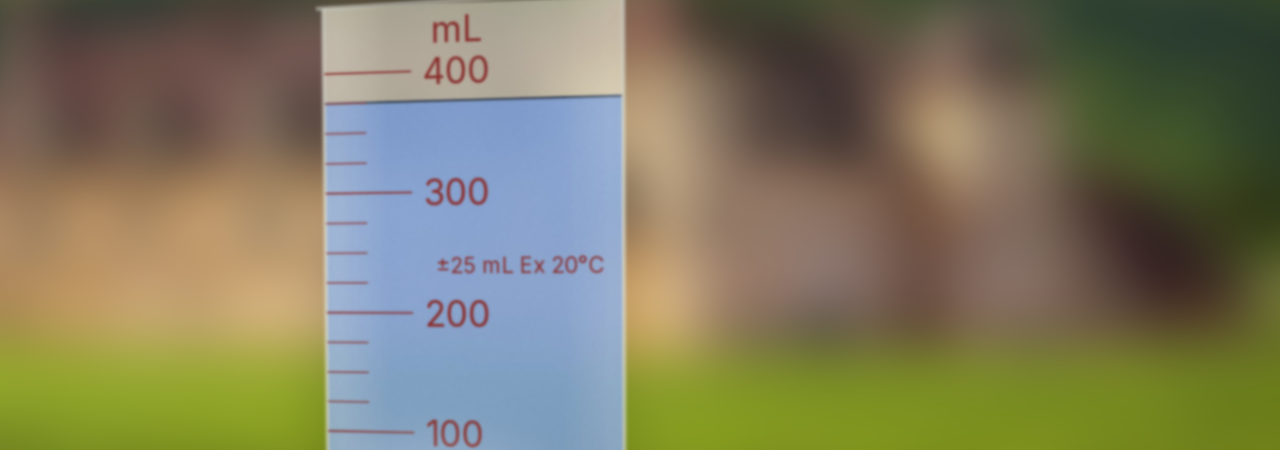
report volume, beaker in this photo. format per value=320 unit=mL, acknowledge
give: value=375 unit=mL
